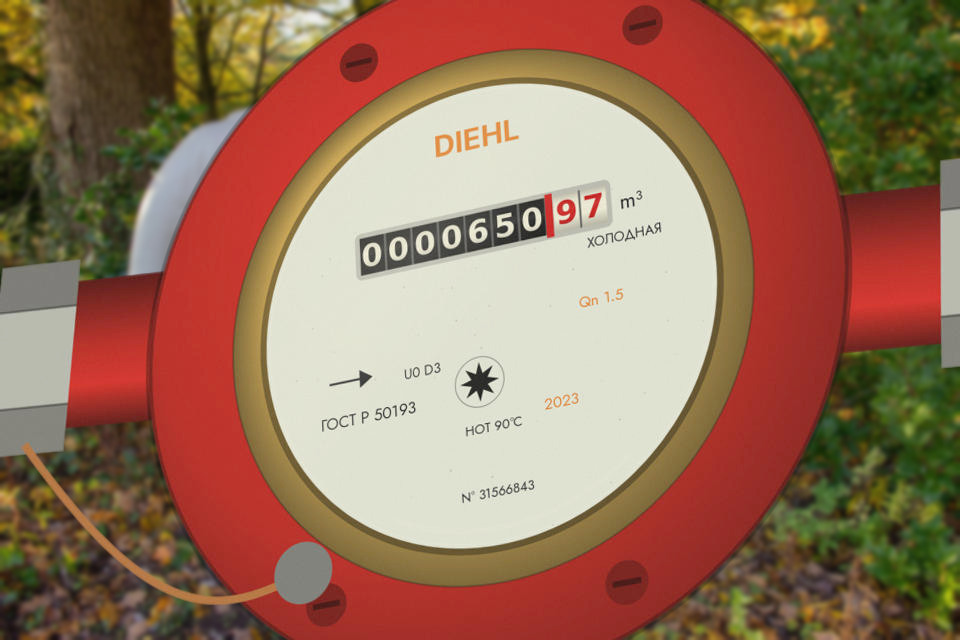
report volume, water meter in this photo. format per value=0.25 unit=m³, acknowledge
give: value=650.97 unit=m³
